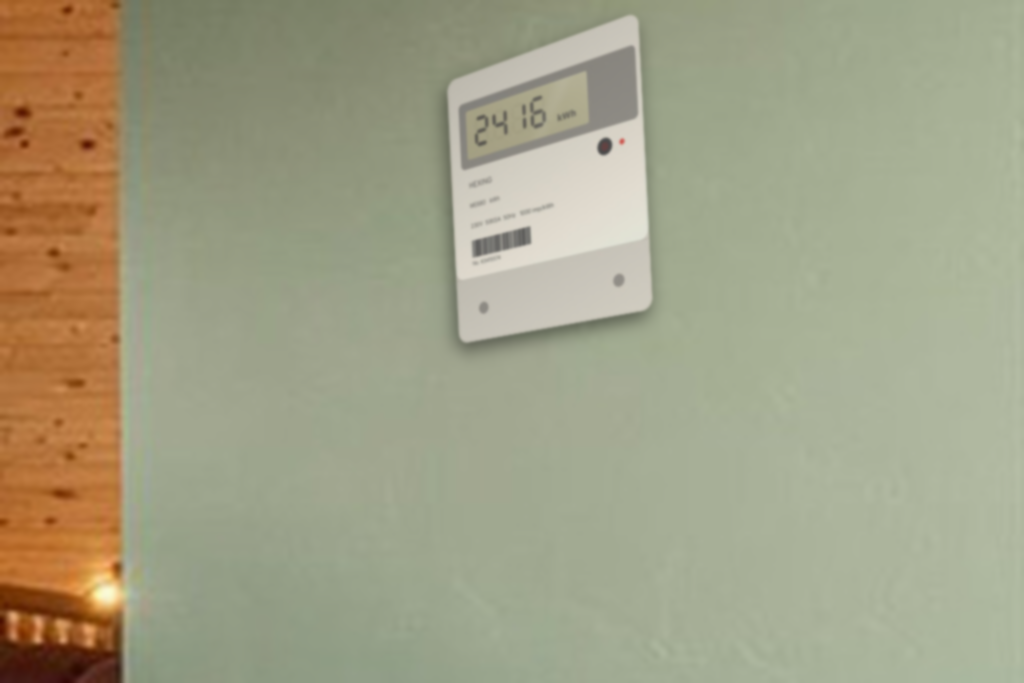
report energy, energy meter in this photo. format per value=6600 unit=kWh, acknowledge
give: value=2416 unit=kWh
